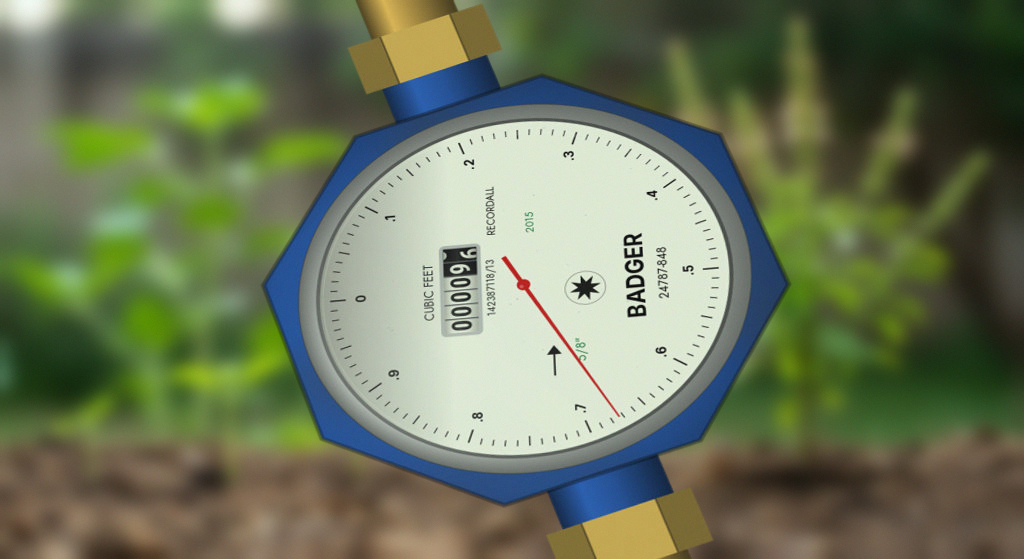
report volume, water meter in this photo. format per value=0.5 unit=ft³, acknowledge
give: value=95.67 unit=ft³
